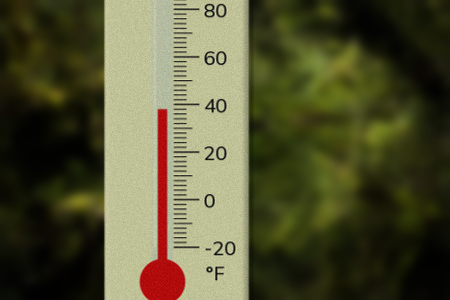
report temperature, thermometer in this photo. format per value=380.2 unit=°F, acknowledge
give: value=38 unit=°F
